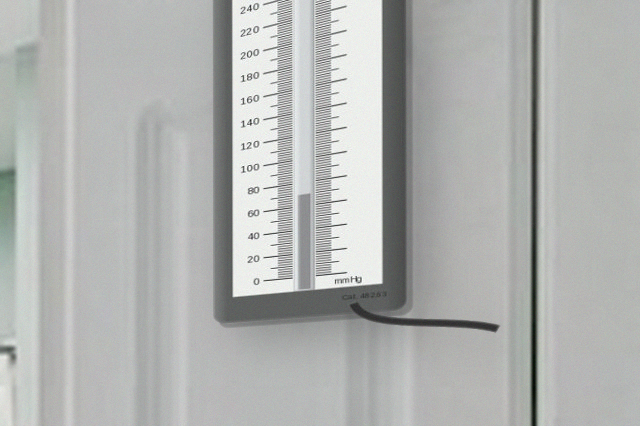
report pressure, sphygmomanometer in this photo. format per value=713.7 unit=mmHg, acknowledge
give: value=70 unit=mmHg
